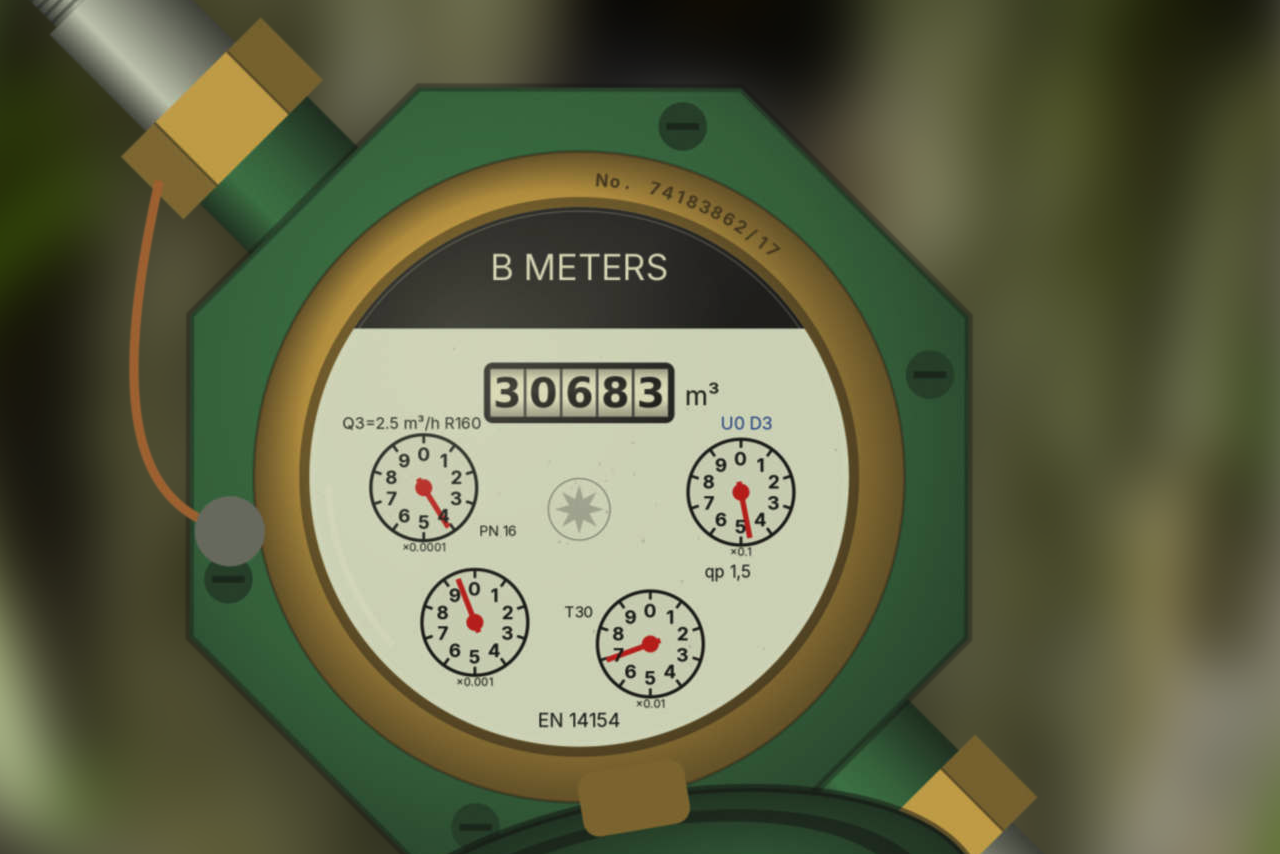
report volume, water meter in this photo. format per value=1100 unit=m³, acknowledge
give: value=30683.4694 unit=m³
